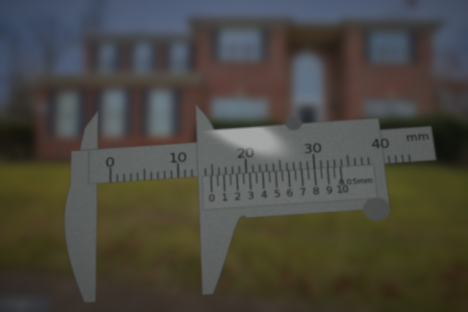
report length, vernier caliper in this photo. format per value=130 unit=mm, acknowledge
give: value=14.8 unit=mm
